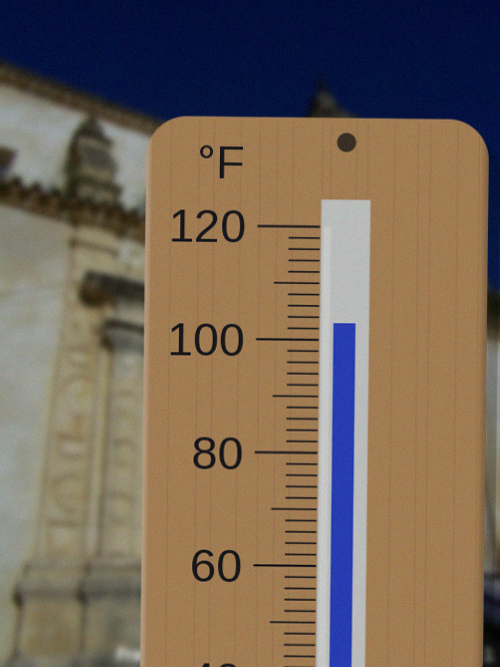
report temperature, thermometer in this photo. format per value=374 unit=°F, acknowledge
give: value=103 unit=°F
